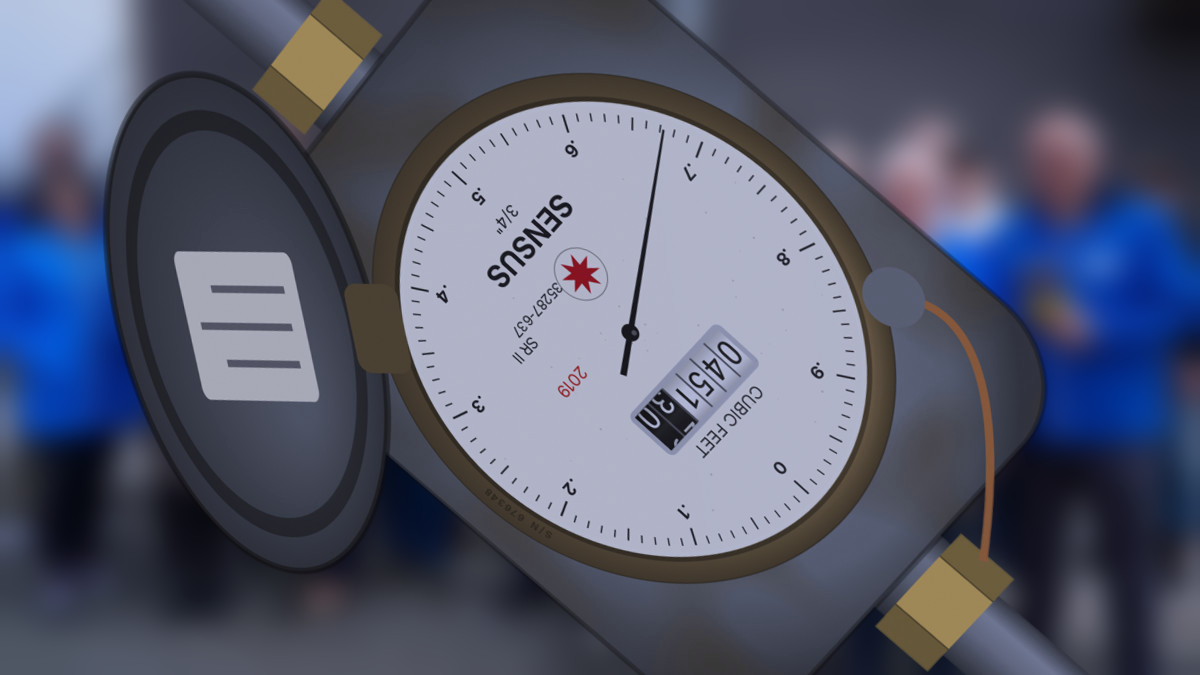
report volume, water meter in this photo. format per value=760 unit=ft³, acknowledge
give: value=45129.67 unit=ft³
